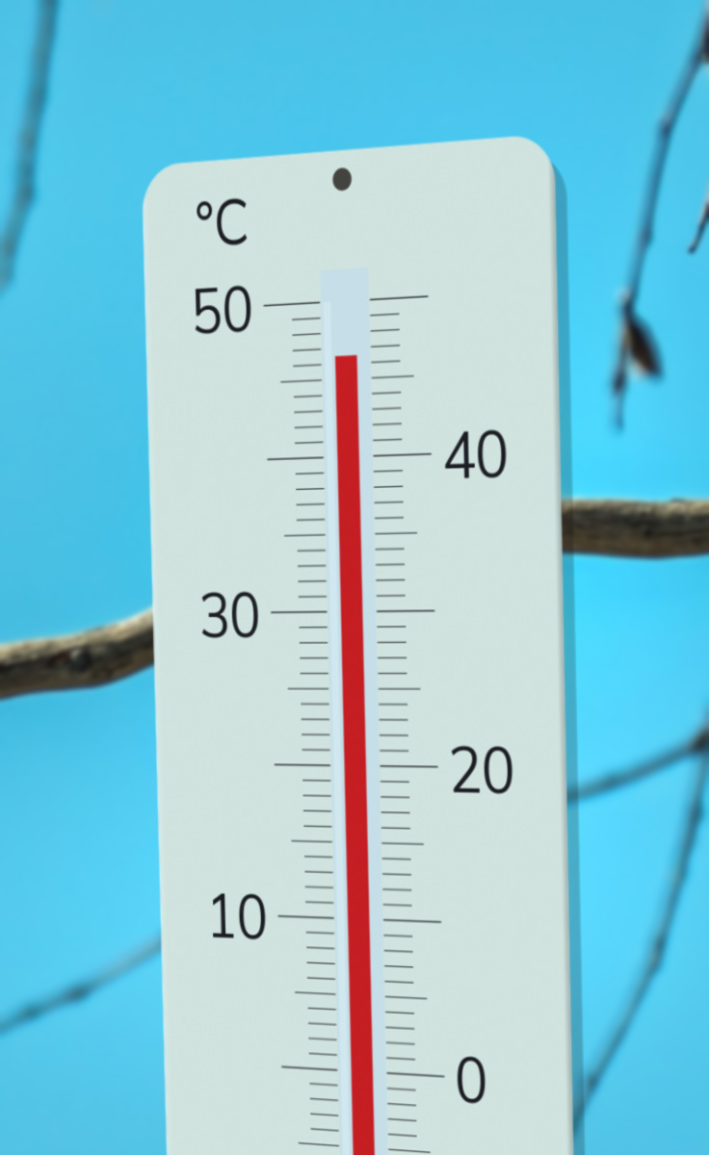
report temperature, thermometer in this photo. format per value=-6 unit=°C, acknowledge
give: value=46.5 unit=°C
